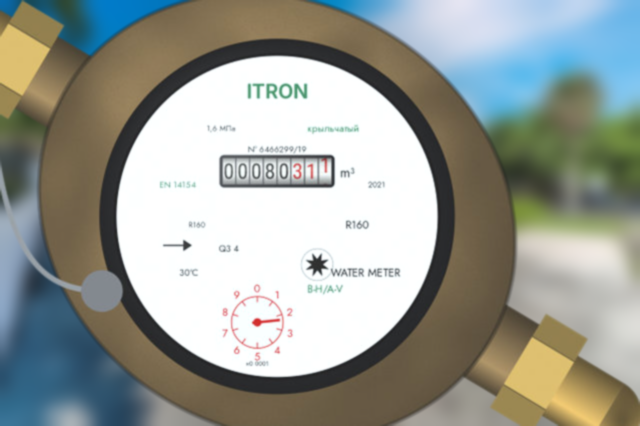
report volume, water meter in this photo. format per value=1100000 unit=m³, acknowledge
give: value=80.3112 unit=m³
